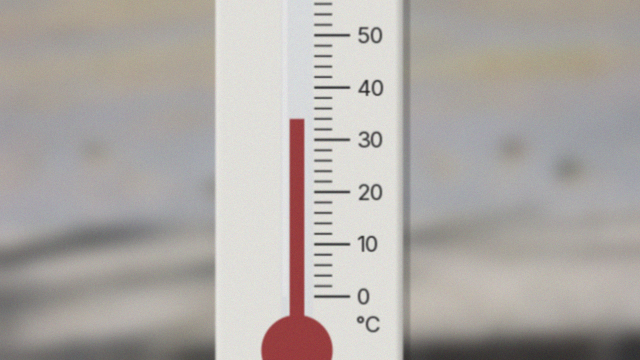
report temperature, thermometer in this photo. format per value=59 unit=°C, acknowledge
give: value=34 unit=°C
